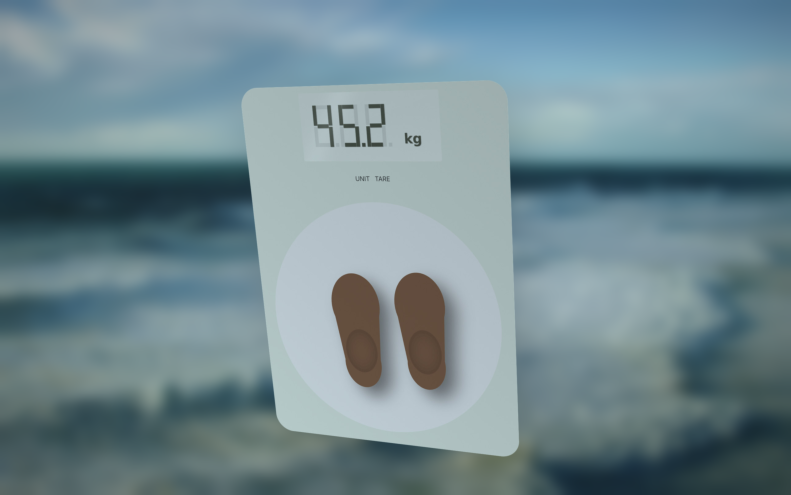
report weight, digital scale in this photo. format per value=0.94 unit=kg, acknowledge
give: value=45.2 unit=kg
